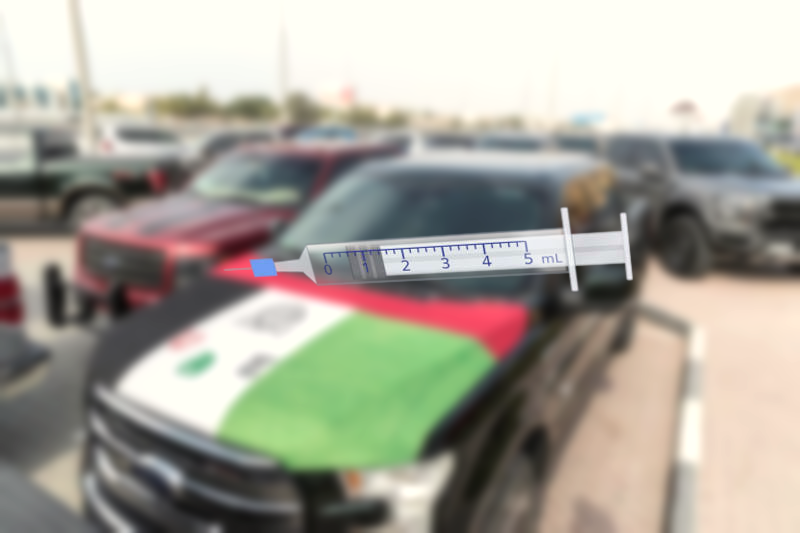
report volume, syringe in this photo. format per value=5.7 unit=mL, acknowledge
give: value=0.6 unit=mL
